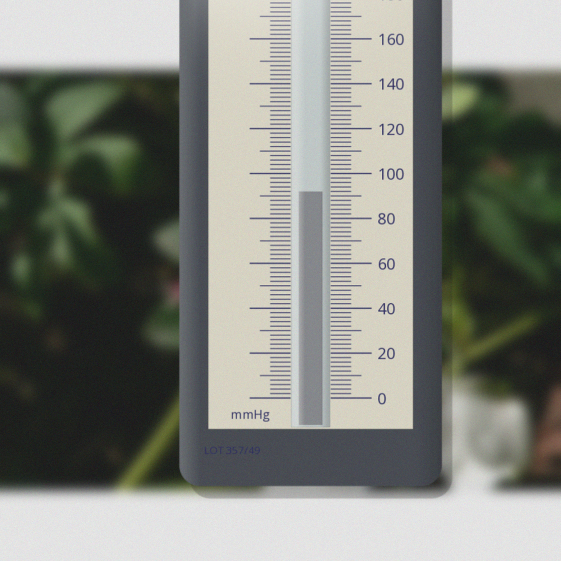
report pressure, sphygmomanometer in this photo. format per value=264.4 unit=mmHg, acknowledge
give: value=92 unit=mmHg
